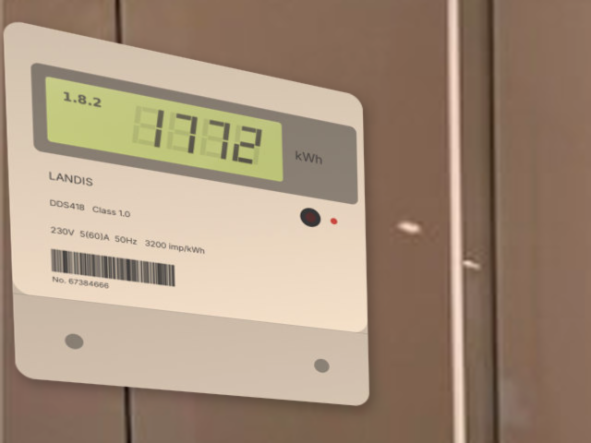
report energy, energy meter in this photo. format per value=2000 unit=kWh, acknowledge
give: value=1772 unit=kWh
